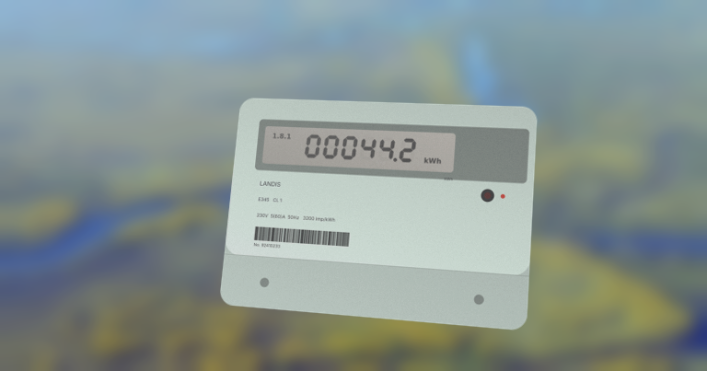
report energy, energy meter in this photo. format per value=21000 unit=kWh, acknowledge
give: value=44.2 unit=kWh
